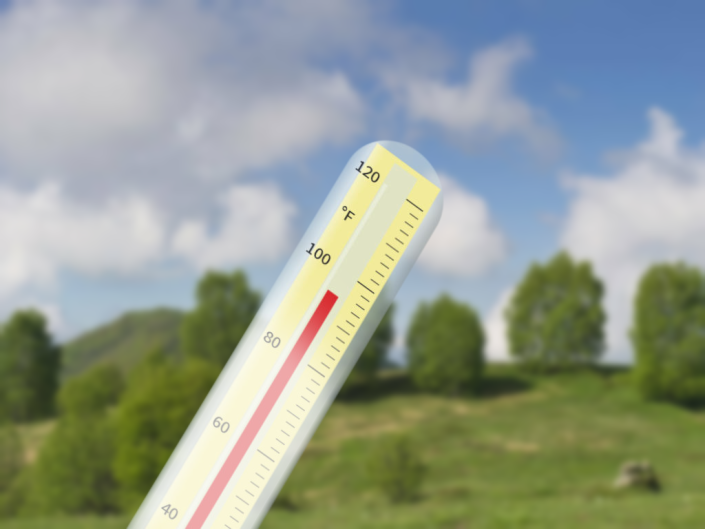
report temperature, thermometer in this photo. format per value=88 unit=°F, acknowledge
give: value=95 unit=°F
